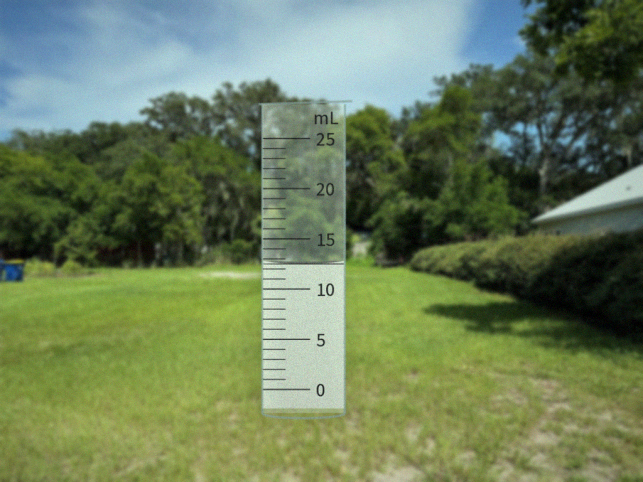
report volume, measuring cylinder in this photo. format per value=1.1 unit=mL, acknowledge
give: value=12.5 unit=mL
